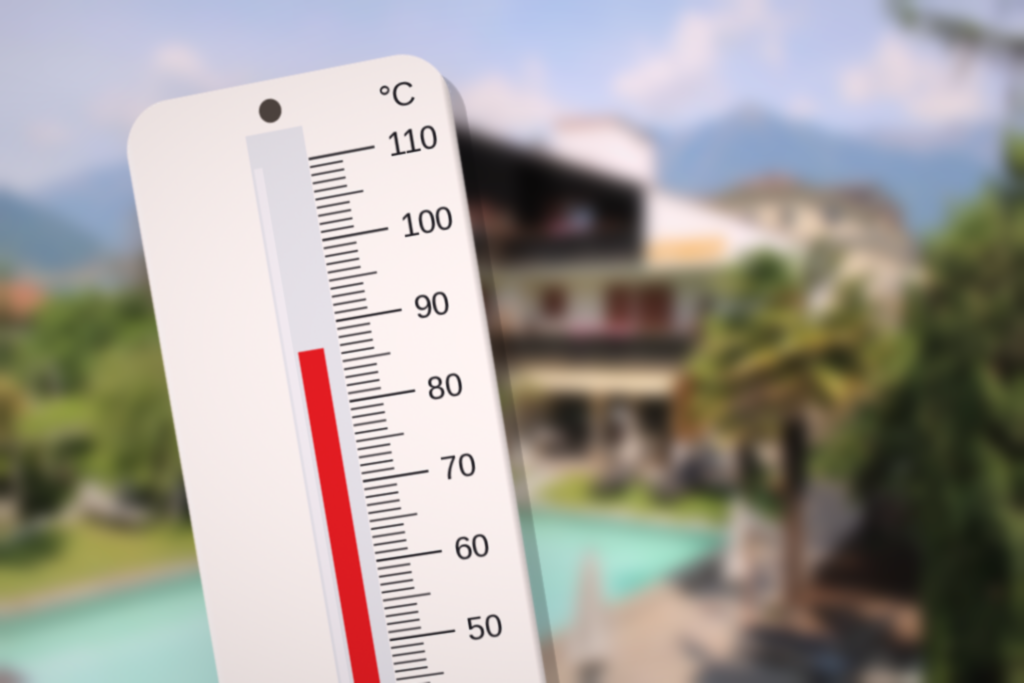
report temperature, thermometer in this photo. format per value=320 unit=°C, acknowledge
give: value=87 unit=°C
